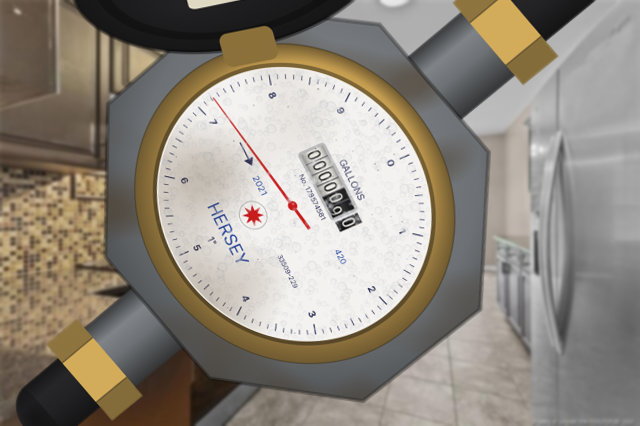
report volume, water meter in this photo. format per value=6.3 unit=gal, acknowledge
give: value=87.2 unit=gal
